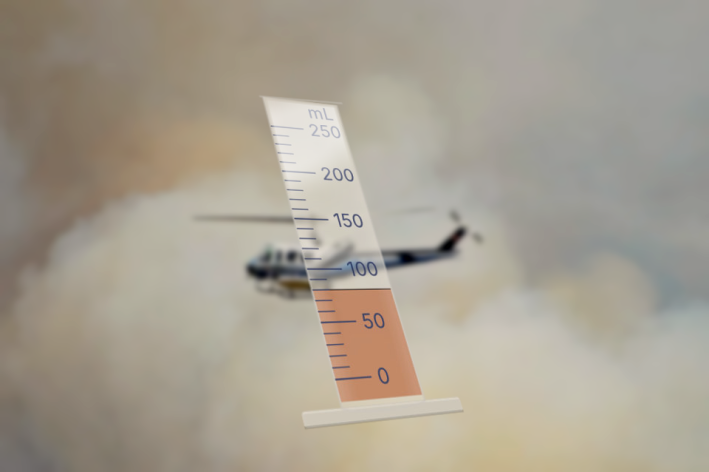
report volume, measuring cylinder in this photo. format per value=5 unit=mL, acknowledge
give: value=80 unit=mL
